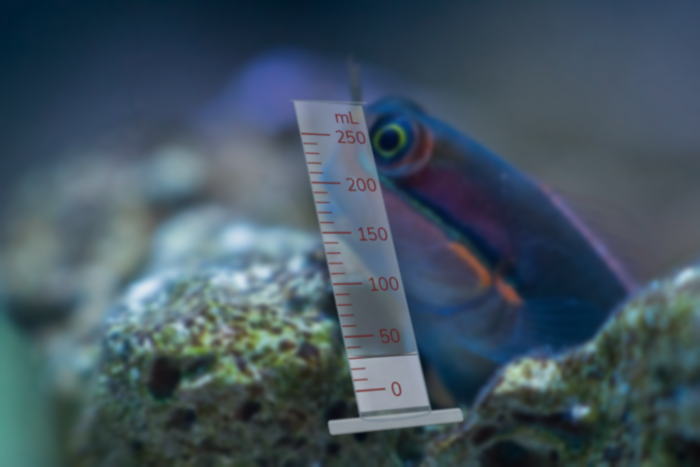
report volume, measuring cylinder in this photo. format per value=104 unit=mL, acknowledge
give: value=30 unit=mL
